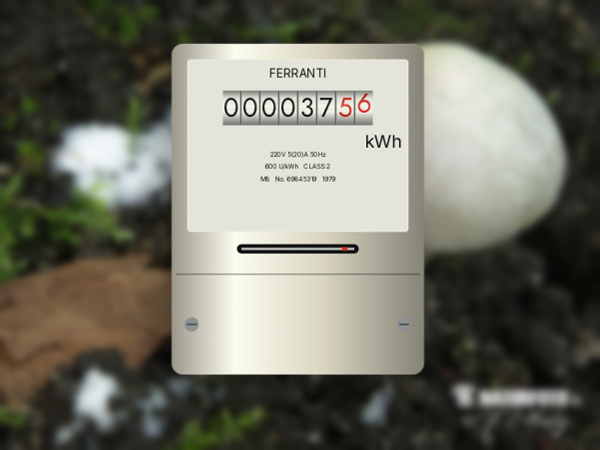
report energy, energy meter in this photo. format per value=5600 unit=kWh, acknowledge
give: value=37.56 unit=kWh
